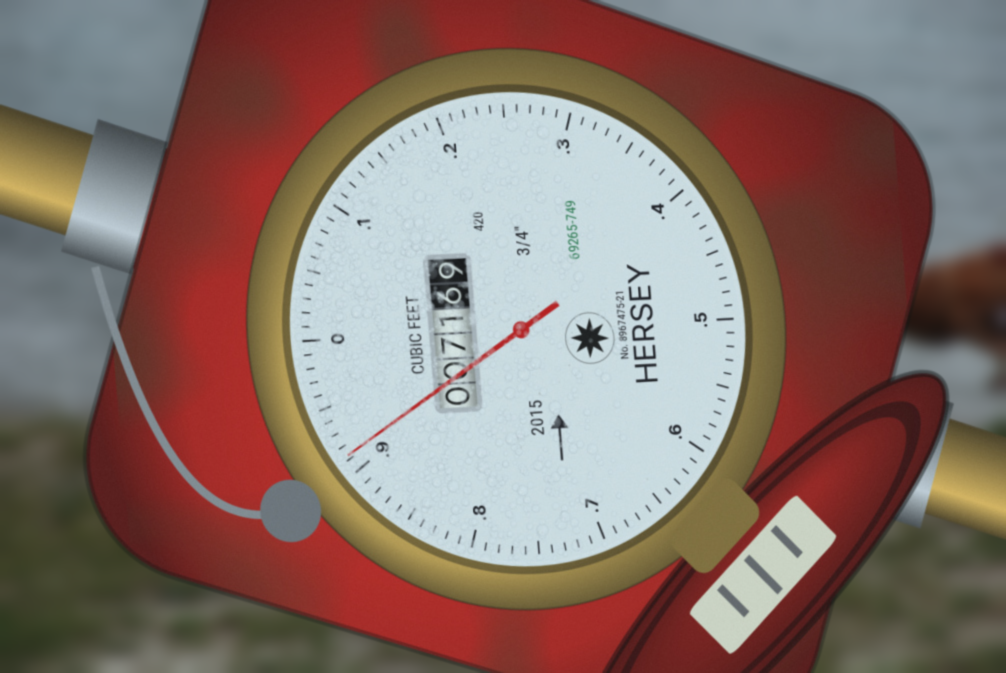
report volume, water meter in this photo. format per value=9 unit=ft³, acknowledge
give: value=7168.91 unit=ft³
